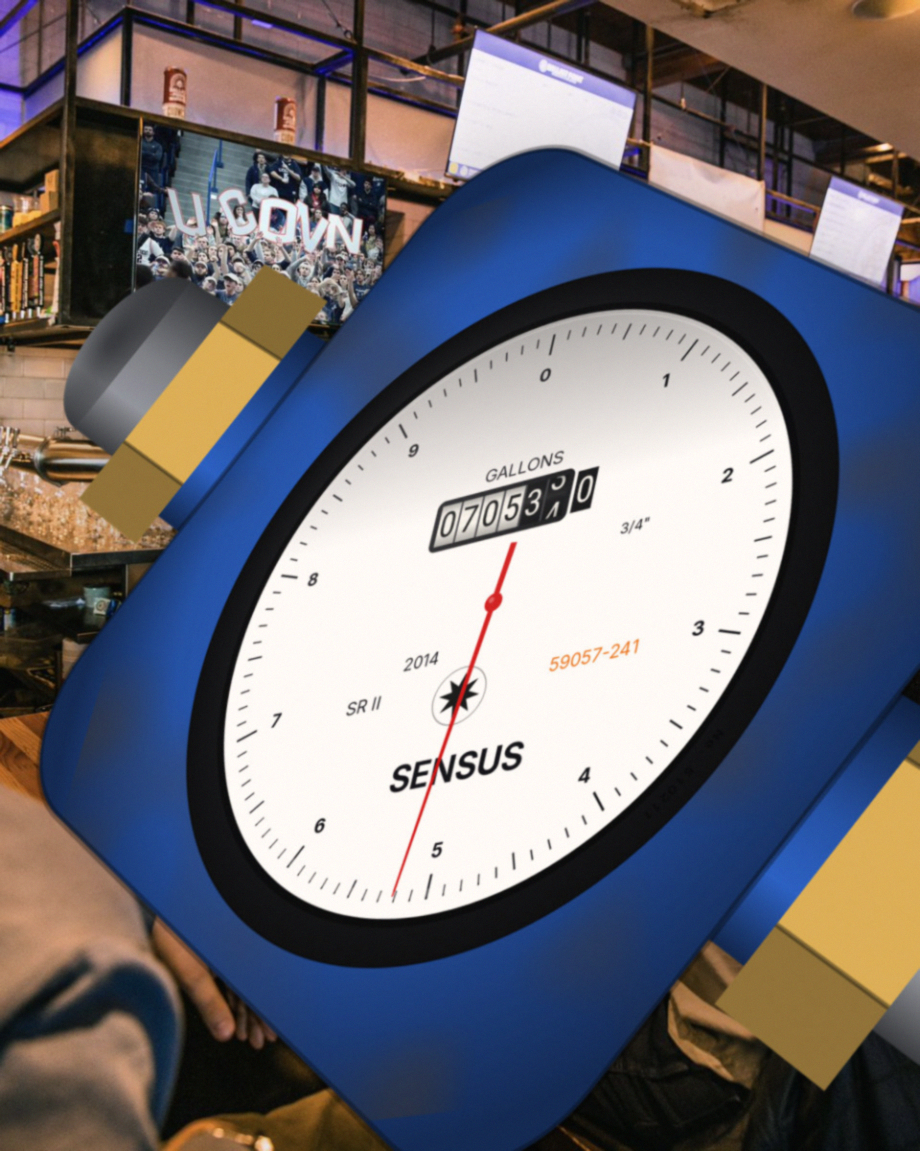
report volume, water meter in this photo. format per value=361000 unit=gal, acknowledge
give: value=705335.2 unit=gal
